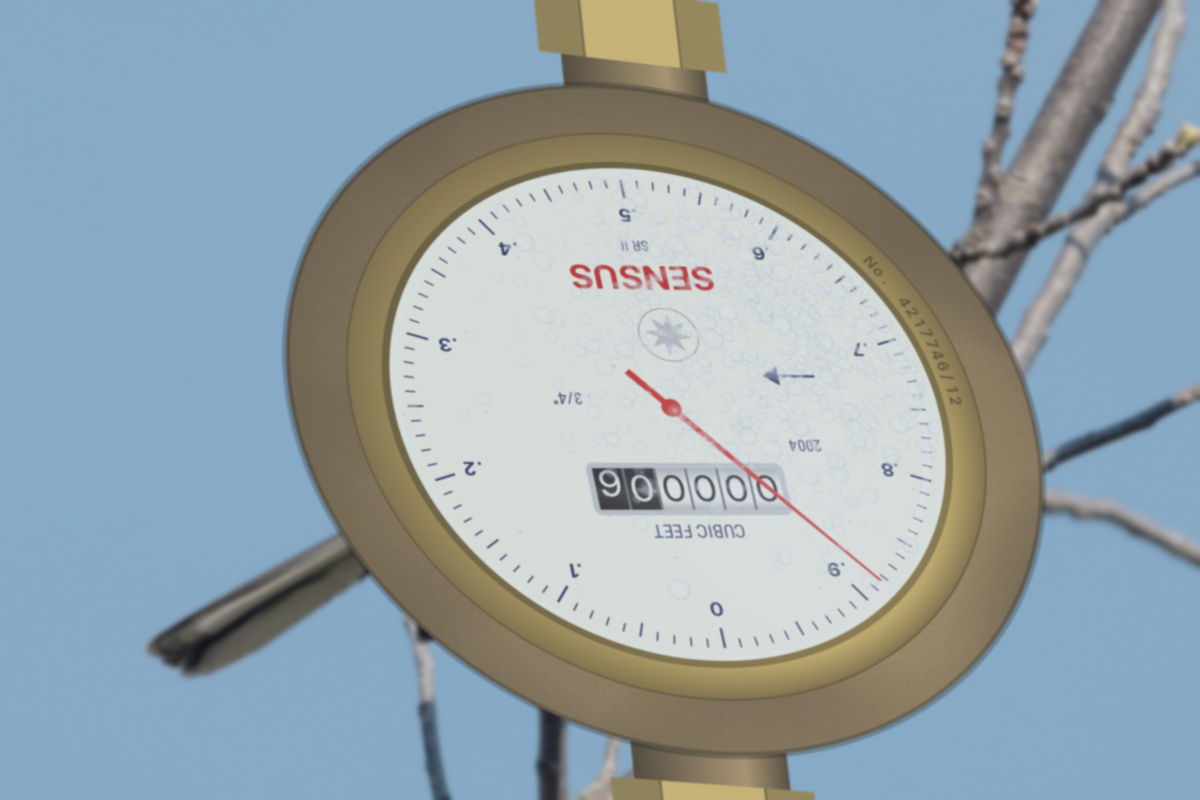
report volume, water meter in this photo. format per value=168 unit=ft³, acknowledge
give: value=5.88 unit=ft³
